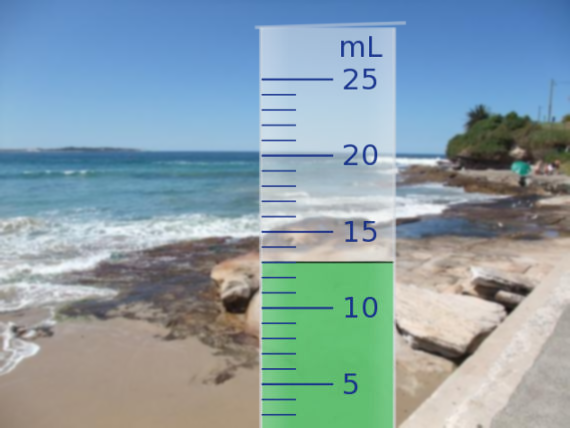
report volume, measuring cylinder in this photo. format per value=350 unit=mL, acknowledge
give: value=13 unit=mL
